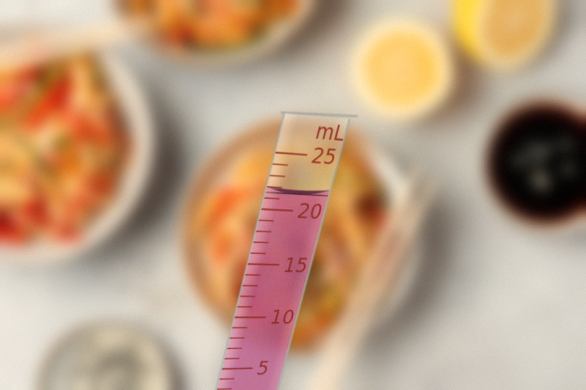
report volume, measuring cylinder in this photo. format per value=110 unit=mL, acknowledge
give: value=21.5 unit=mL
